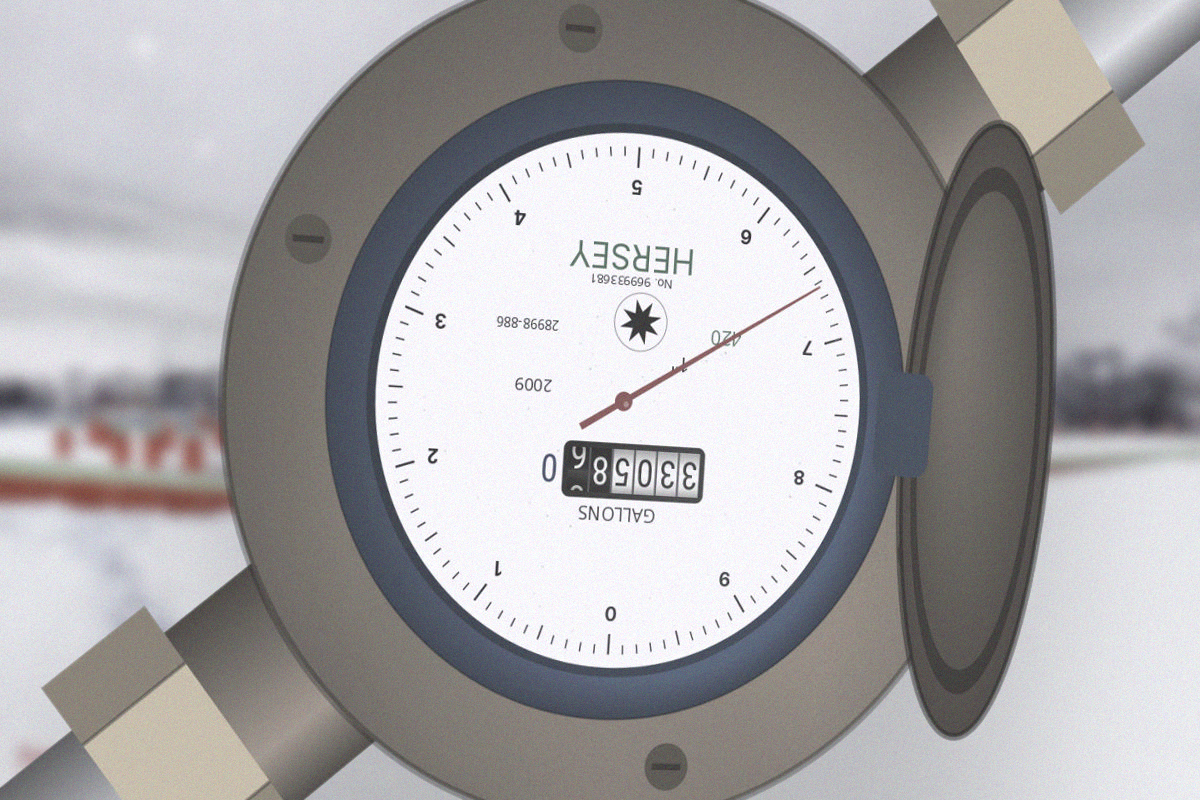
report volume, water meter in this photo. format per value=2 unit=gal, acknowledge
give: value=3305856.6 unit=gal
